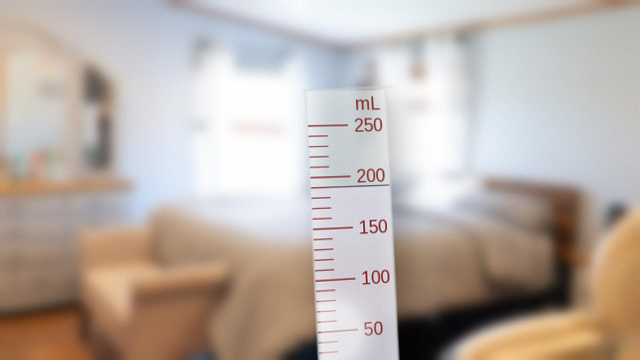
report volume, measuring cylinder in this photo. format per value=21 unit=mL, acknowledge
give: value=190 unit=mL
